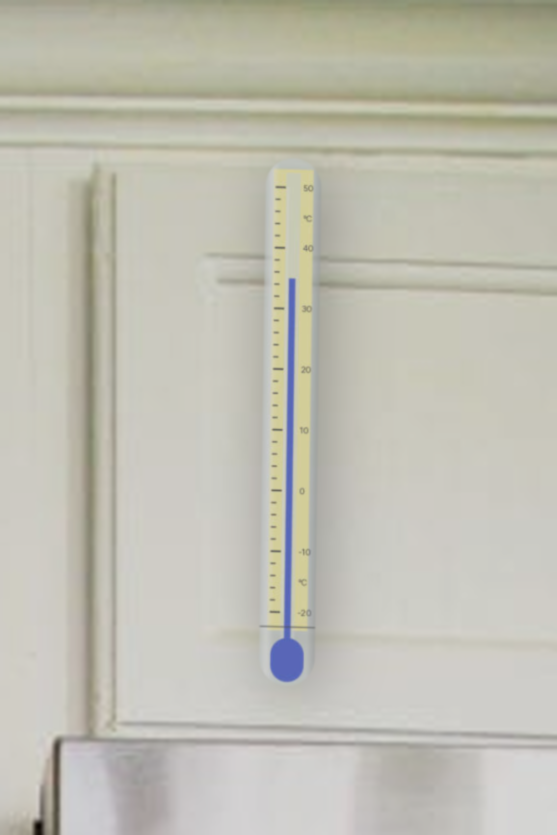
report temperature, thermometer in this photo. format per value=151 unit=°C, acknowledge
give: value=35 unit=°C
